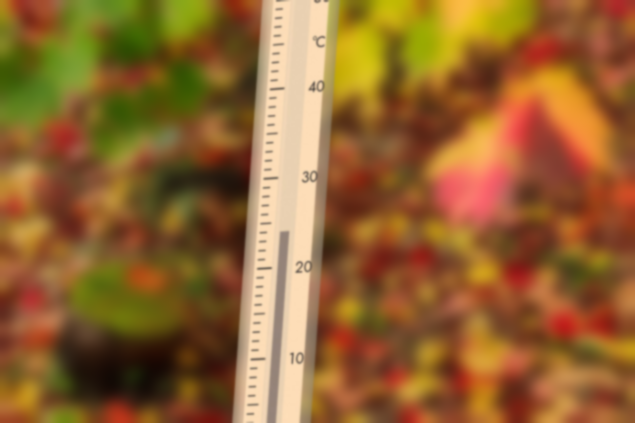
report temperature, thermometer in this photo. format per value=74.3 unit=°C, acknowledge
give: value=24 unit=°C
